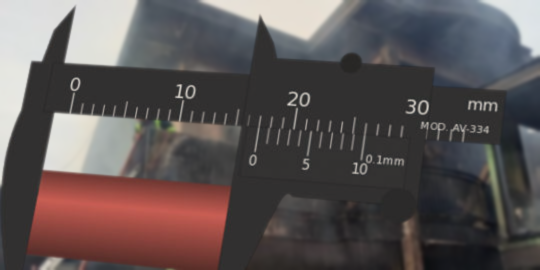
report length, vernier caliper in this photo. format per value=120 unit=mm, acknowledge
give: value=17.0 unit=mm
